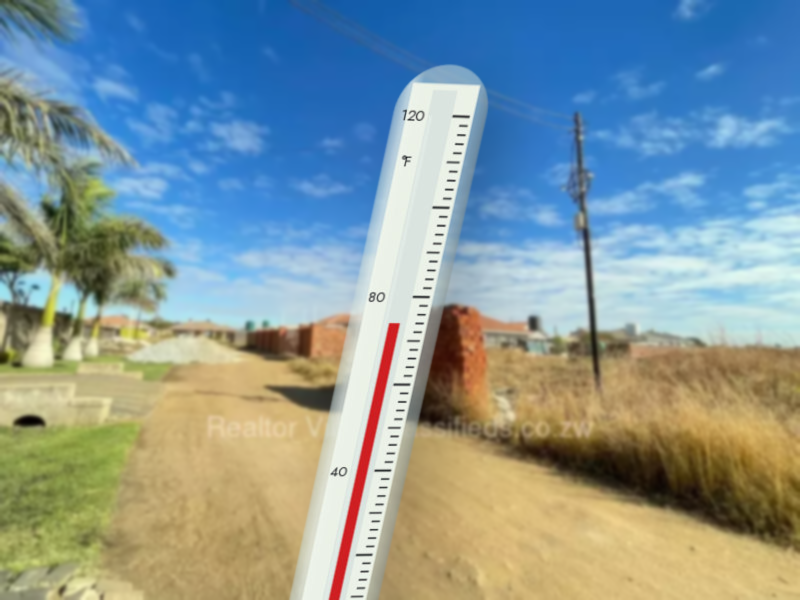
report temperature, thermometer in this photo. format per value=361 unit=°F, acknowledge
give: value=74 unit=°F
